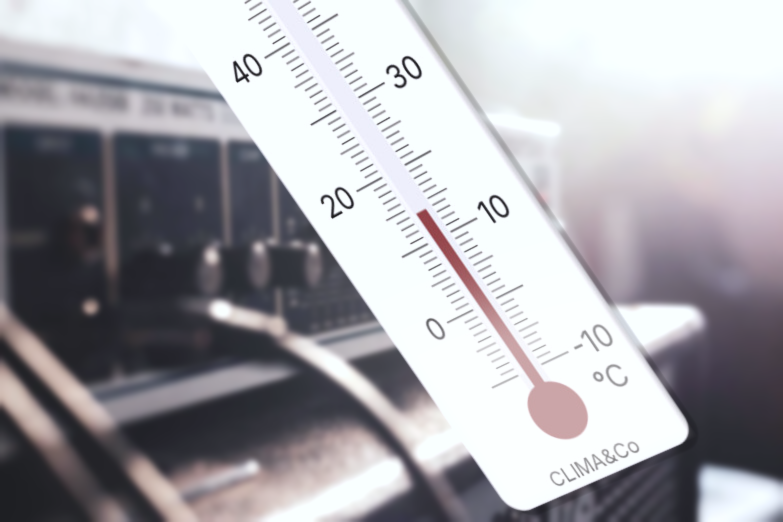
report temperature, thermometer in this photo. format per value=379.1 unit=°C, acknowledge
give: value=14 unit=°C
